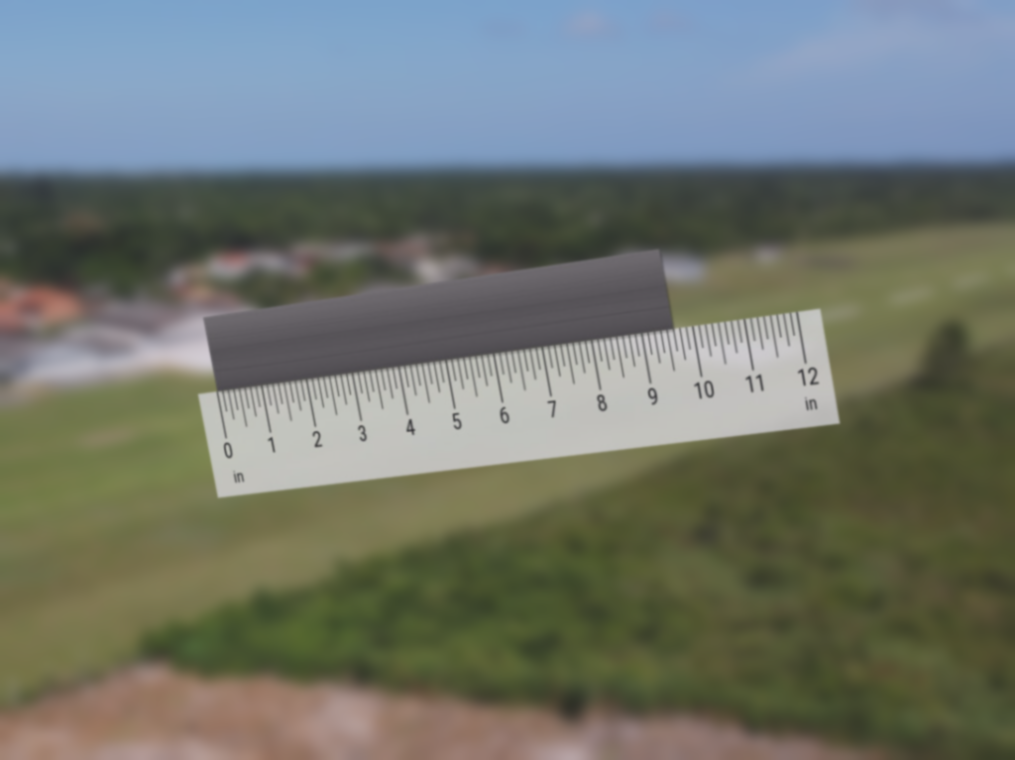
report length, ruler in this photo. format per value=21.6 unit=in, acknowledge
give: value=9.625 unit=in
